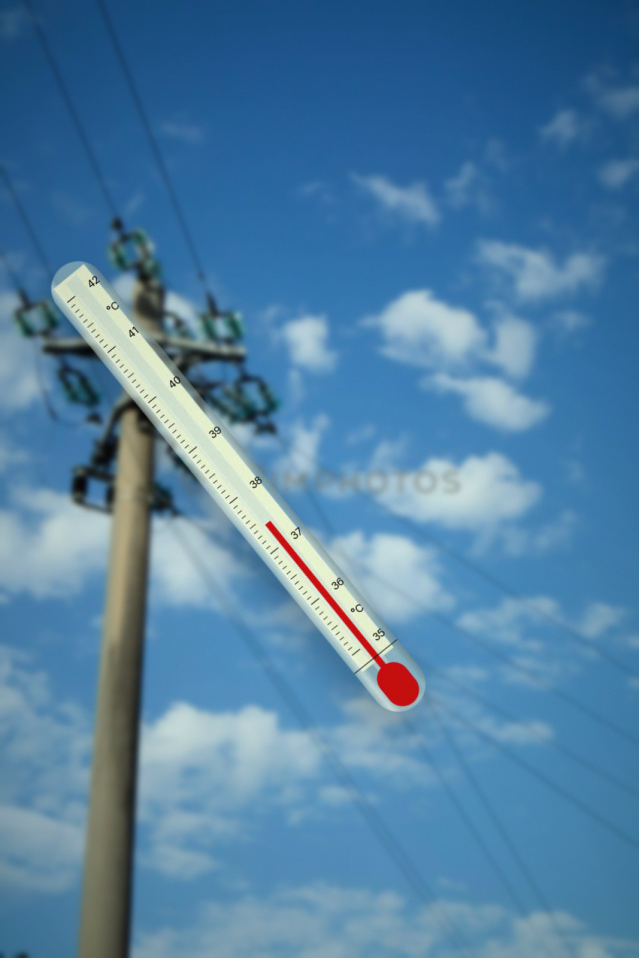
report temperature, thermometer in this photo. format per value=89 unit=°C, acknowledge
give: value=37.4 unit=°C
